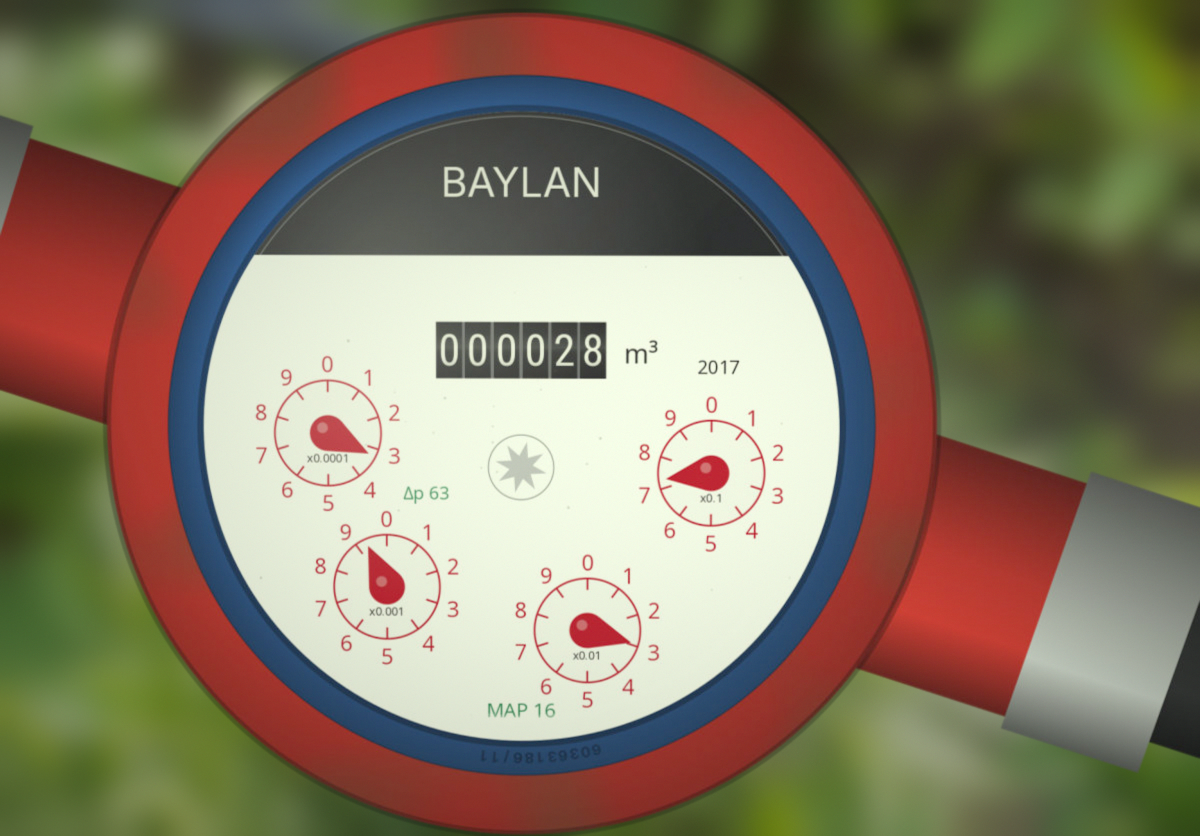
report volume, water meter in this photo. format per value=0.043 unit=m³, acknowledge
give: value=28.7293 unit=m³
